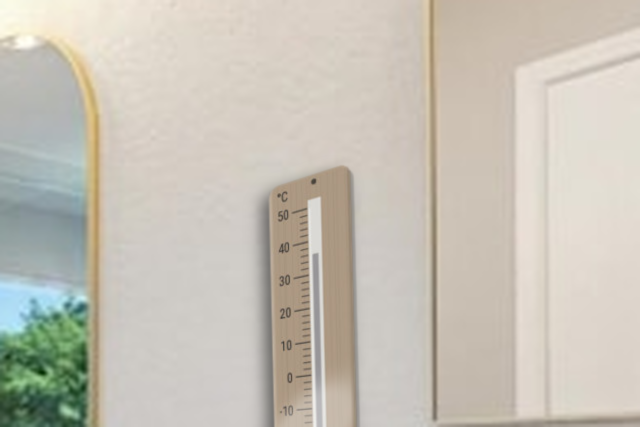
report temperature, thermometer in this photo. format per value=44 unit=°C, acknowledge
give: value=36 unit=°C
